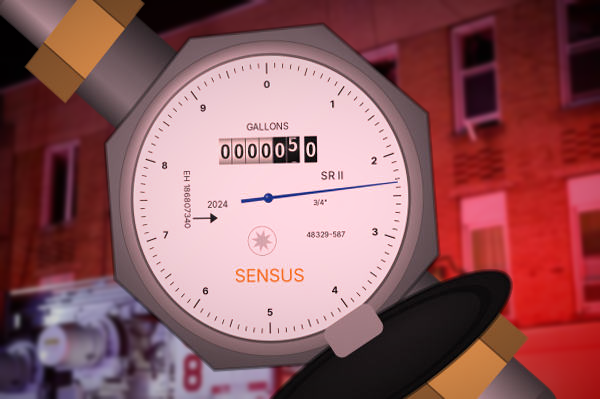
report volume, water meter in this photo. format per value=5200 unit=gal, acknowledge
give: value=52.3 unit=gal
